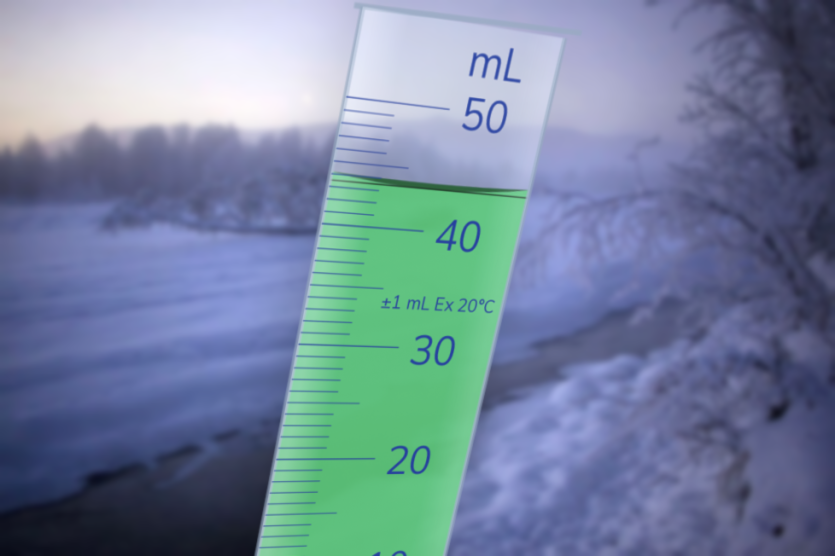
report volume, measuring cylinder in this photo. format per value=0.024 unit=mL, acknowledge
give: value=43.5 unit=mL
